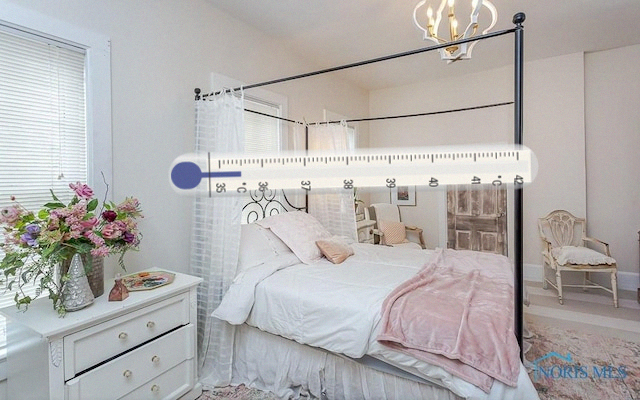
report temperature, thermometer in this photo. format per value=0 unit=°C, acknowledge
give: value=35.5 unit=°C
